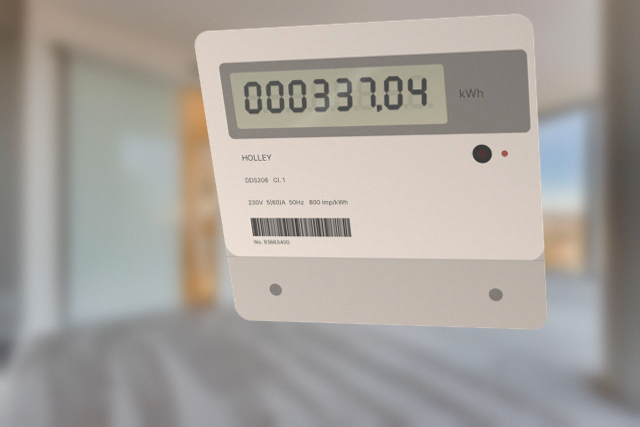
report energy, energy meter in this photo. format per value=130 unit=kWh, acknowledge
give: value=337.04 unit=kWh
